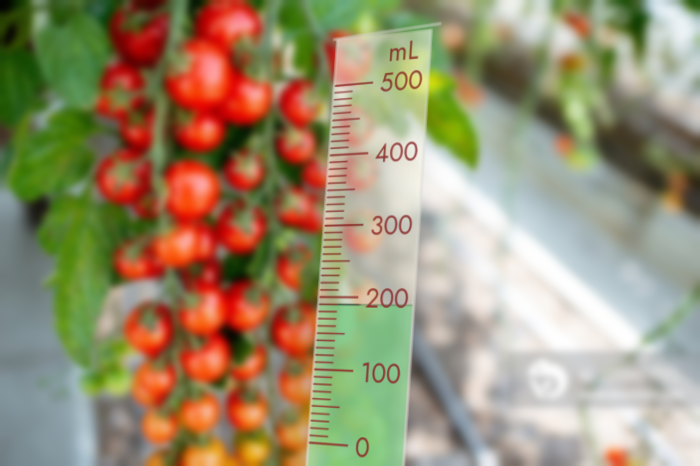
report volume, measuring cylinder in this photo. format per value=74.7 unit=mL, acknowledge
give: value=190 unit=mL
